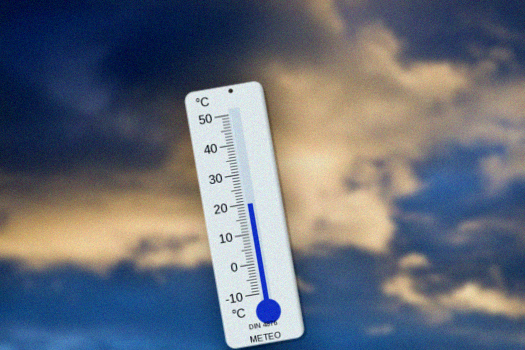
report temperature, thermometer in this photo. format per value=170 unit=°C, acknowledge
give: value=20 unit=°C
